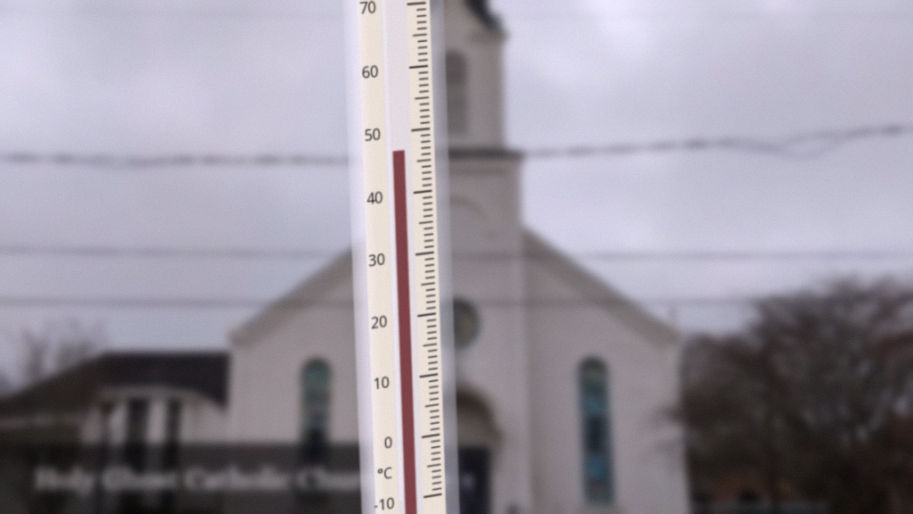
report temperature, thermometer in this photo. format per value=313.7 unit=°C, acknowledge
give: value=47 unit=°C
